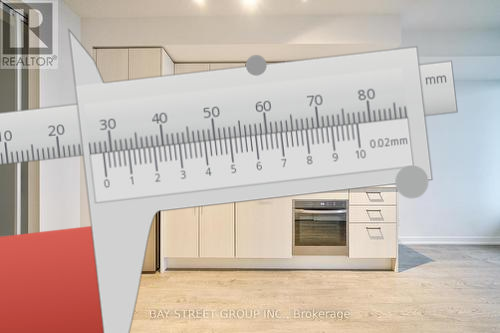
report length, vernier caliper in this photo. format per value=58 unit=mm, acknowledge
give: value=28.5 unit=mm
